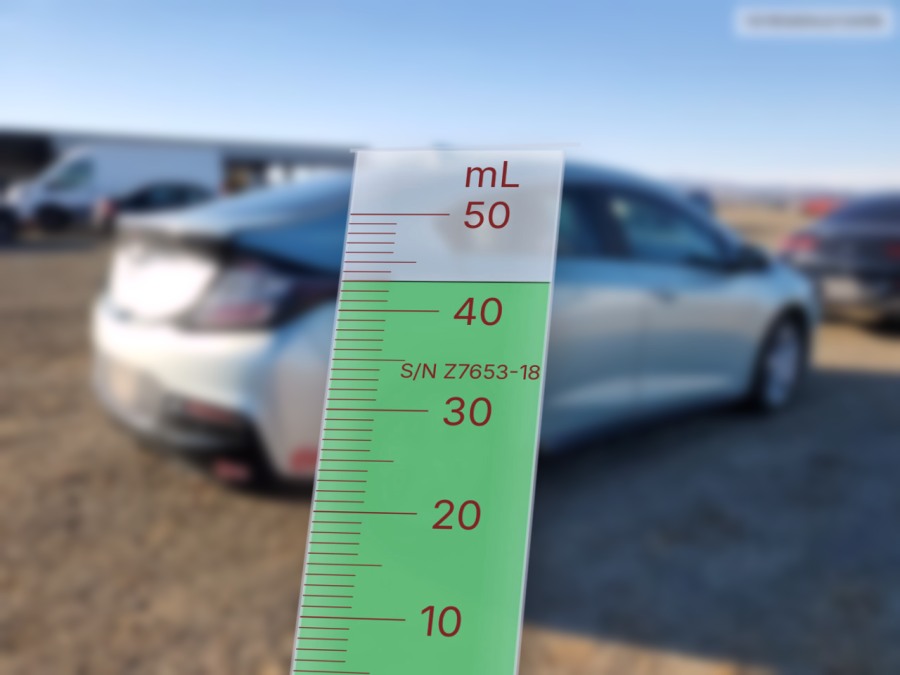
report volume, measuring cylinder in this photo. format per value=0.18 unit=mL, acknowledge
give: value=43 unit=mL
